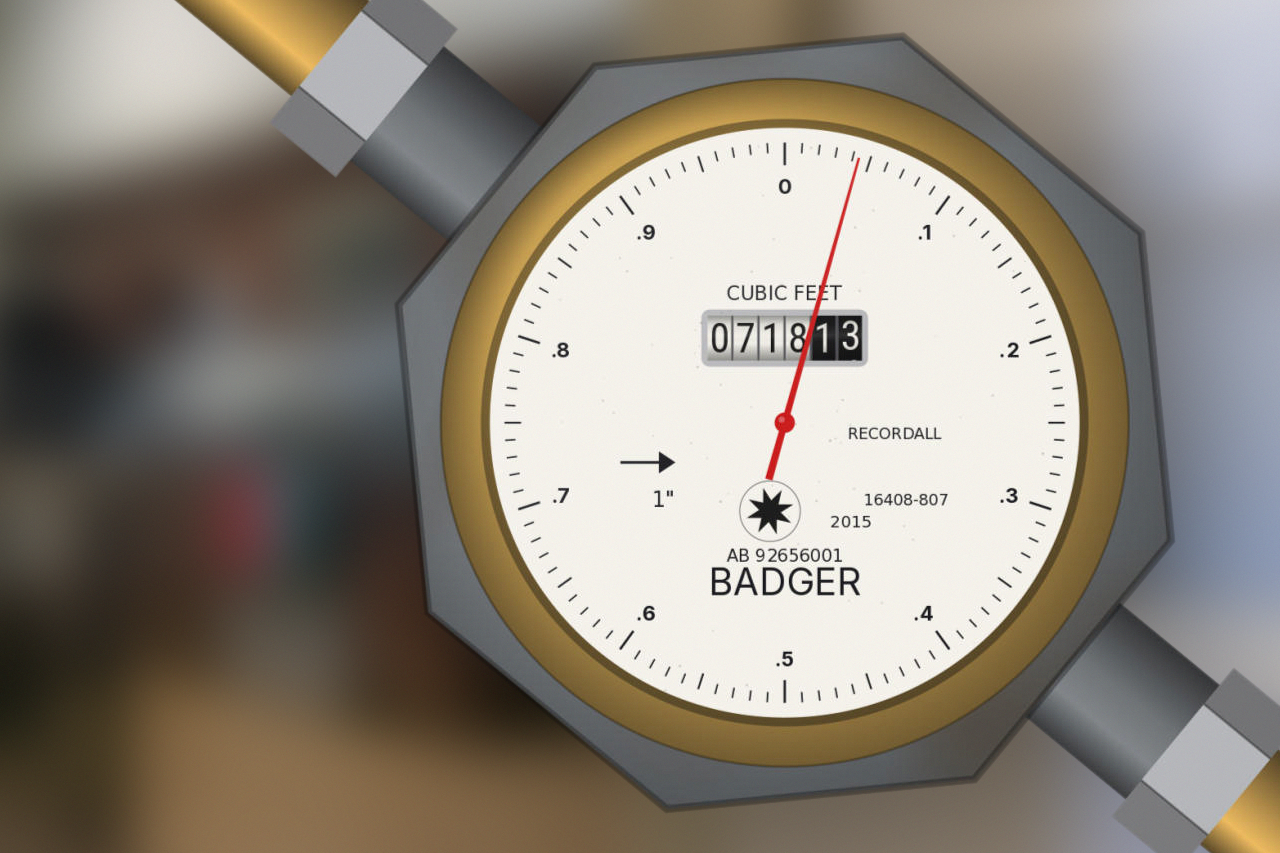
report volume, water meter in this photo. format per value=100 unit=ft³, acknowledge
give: value=71813.04 unit=ft³
